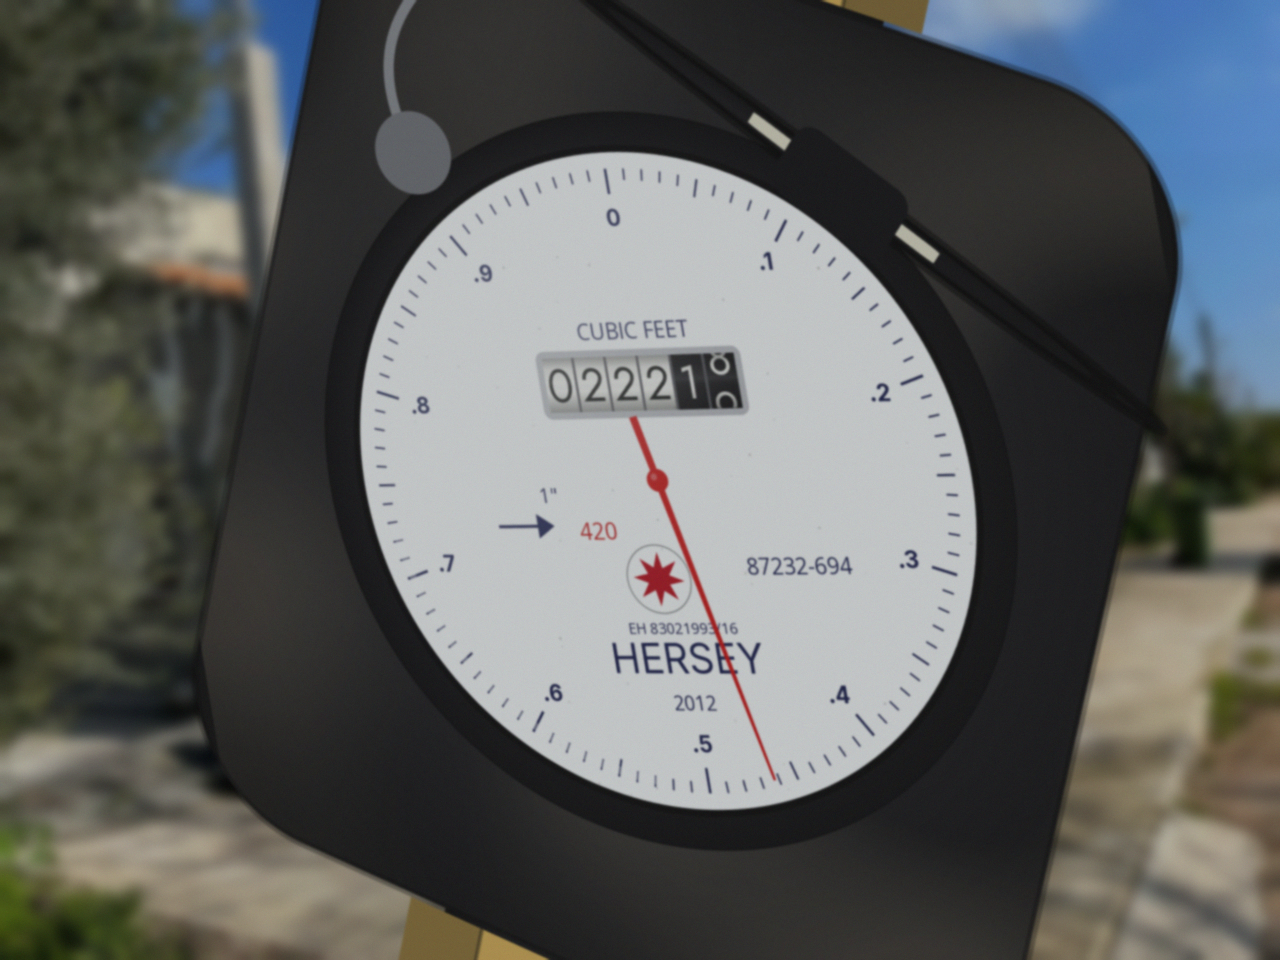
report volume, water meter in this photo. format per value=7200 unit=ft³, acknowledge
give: value=22218.46 unit=ft³
